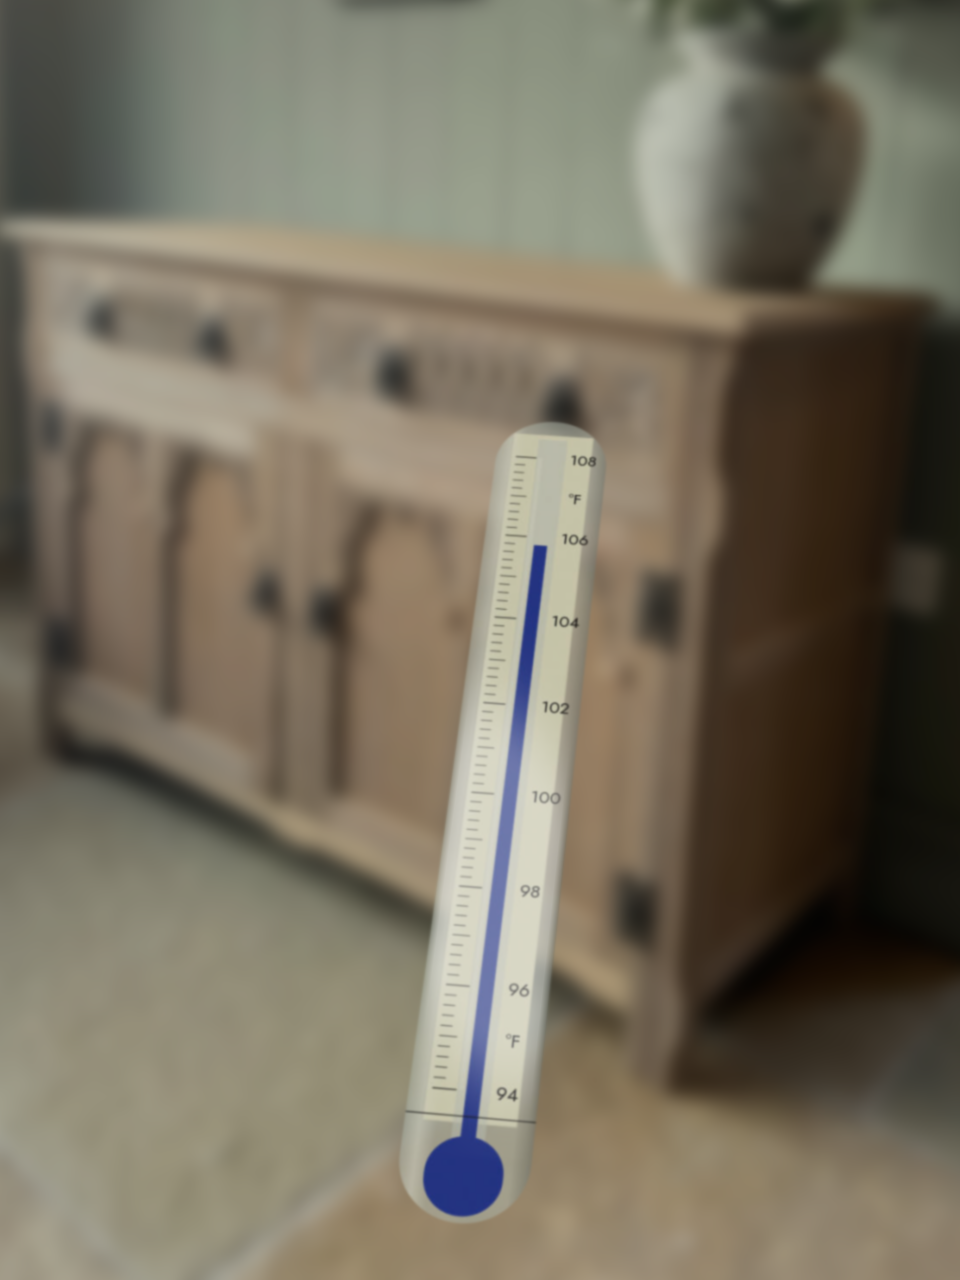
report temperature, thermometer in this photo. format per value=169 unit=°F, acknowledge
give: value=105.8 unit=°F
